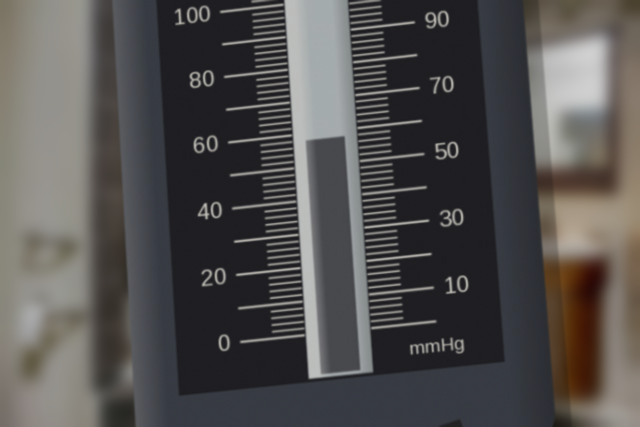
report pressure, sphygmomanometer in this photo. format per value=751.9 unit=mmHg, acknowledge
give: value=58 unit=mmHg
